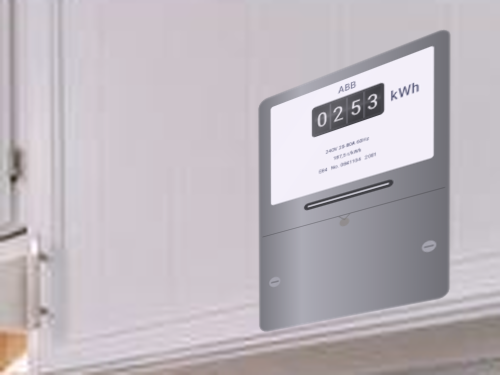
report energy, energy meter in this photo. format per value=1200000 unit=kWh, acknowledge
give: value=253 unit=kWh
